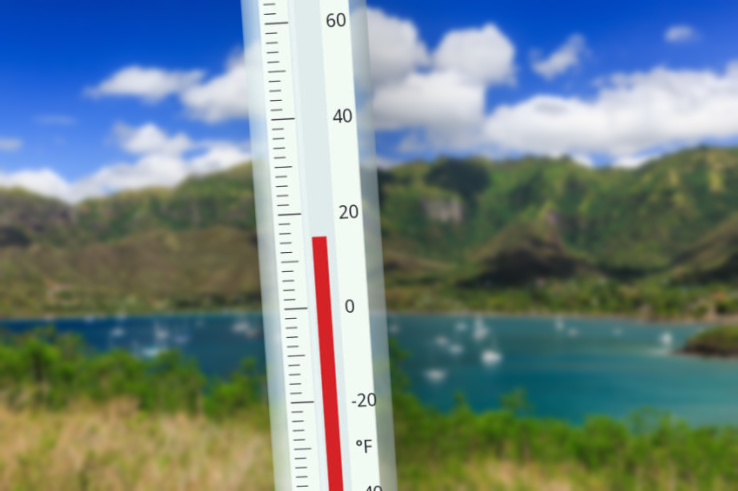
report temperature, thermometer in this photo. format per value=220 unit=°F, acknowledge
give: value=15 unit=°F
